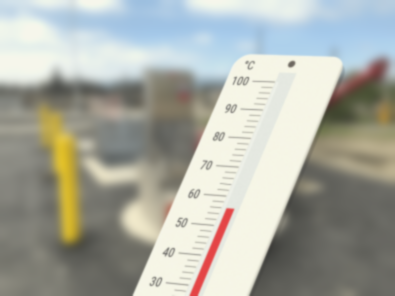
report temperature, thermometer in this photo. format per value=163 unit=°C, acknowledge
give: value=56 unit=°C
